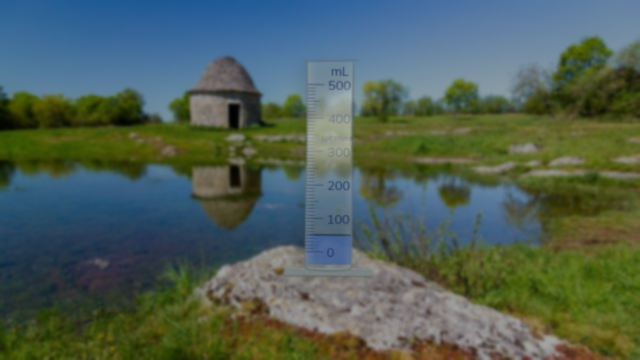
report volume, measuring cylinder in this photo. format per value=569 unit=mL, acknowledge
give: value=50 unit=mL
